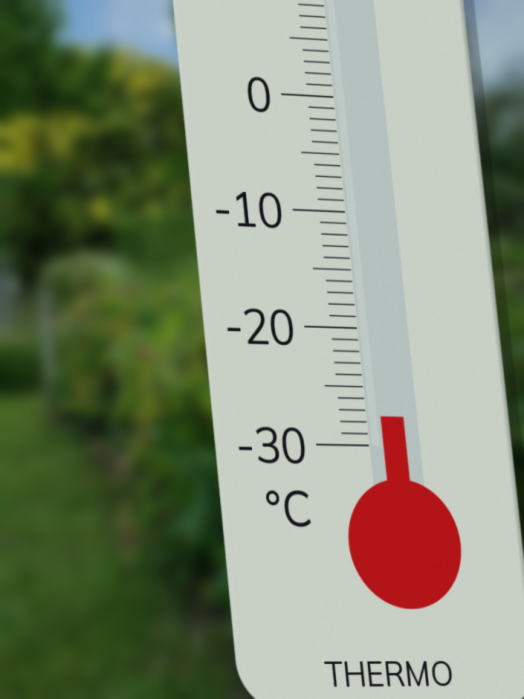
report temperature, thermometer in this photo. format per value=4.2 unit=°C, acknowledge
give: value=-27.5 unit=°C
